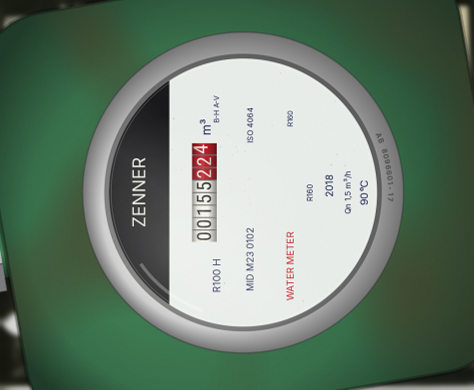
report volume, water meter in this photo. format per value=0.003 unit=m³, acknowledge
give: value=155.224 unit=m³
